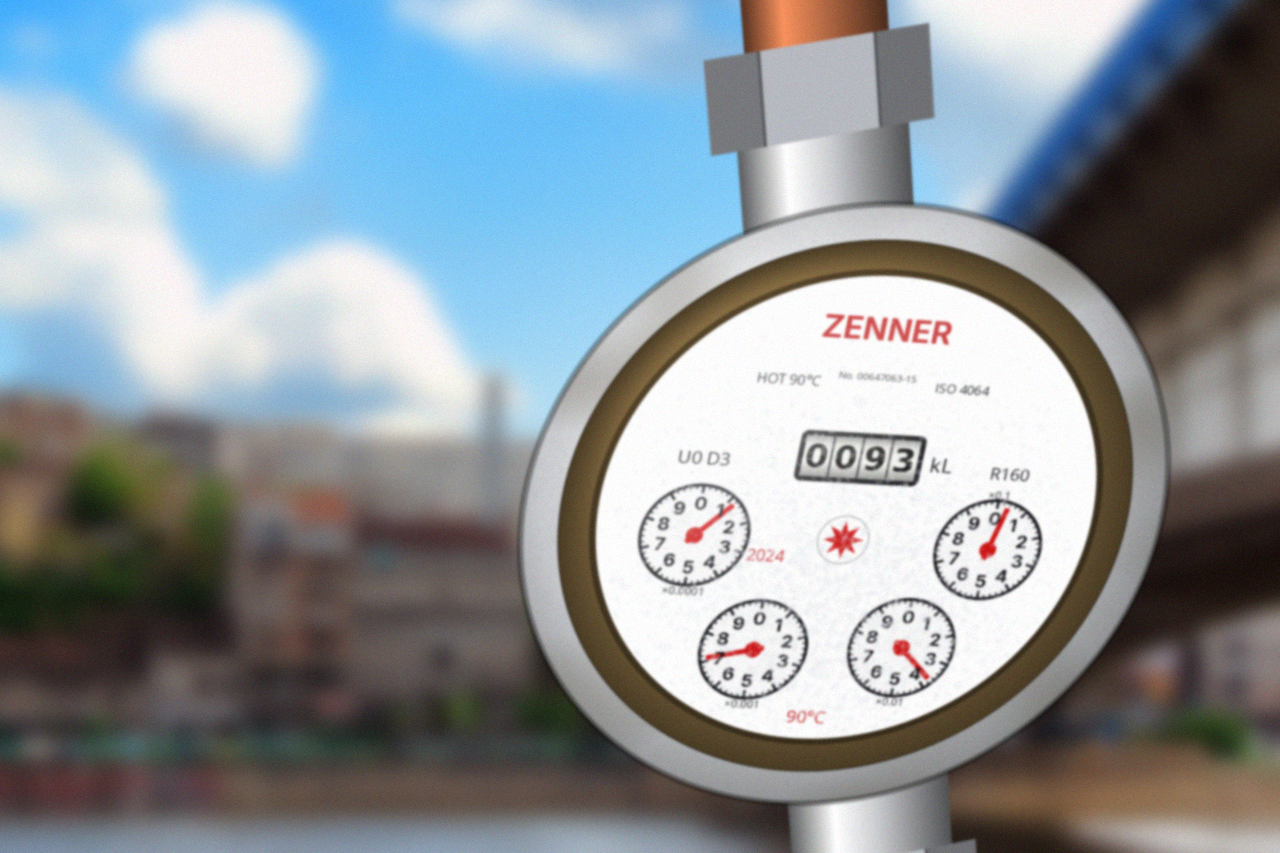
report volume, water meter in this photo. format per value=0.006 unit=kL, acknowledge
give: value=93.0371 unit=kL
